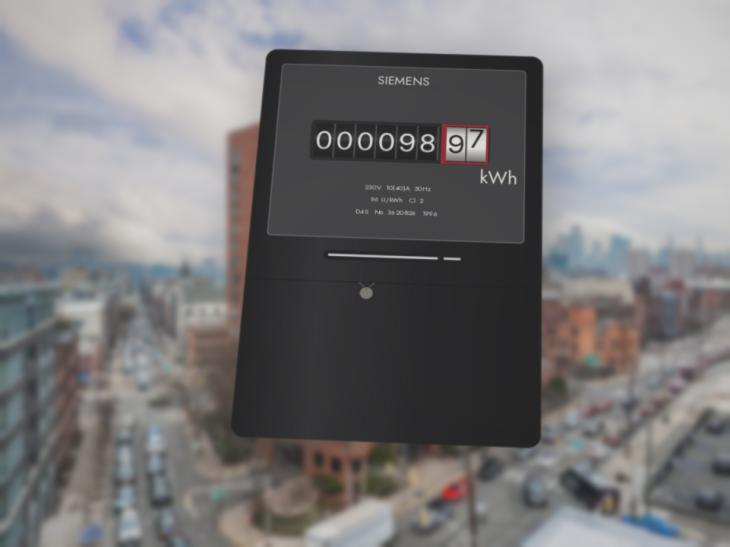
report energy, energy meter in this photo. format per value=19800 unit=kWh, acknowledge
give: value=98.97 unit=kWh
